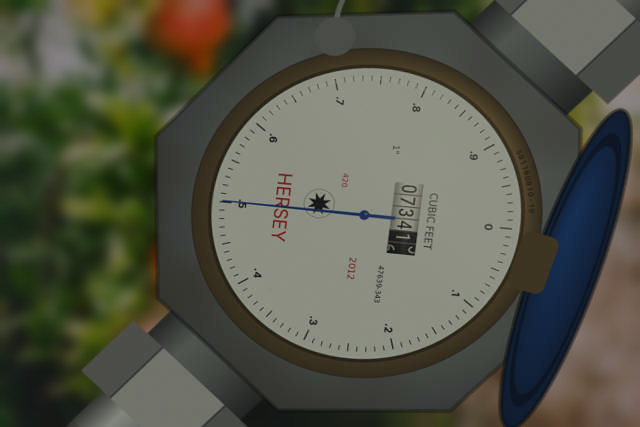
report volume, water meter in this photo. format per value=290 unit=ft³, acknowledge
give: value=73415.50 unit=ft³
